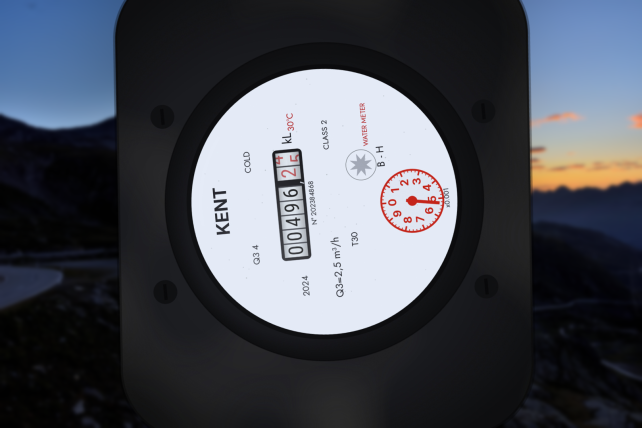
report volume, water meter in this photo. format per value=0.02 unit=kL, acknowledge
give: value=496.245 unit=kL
